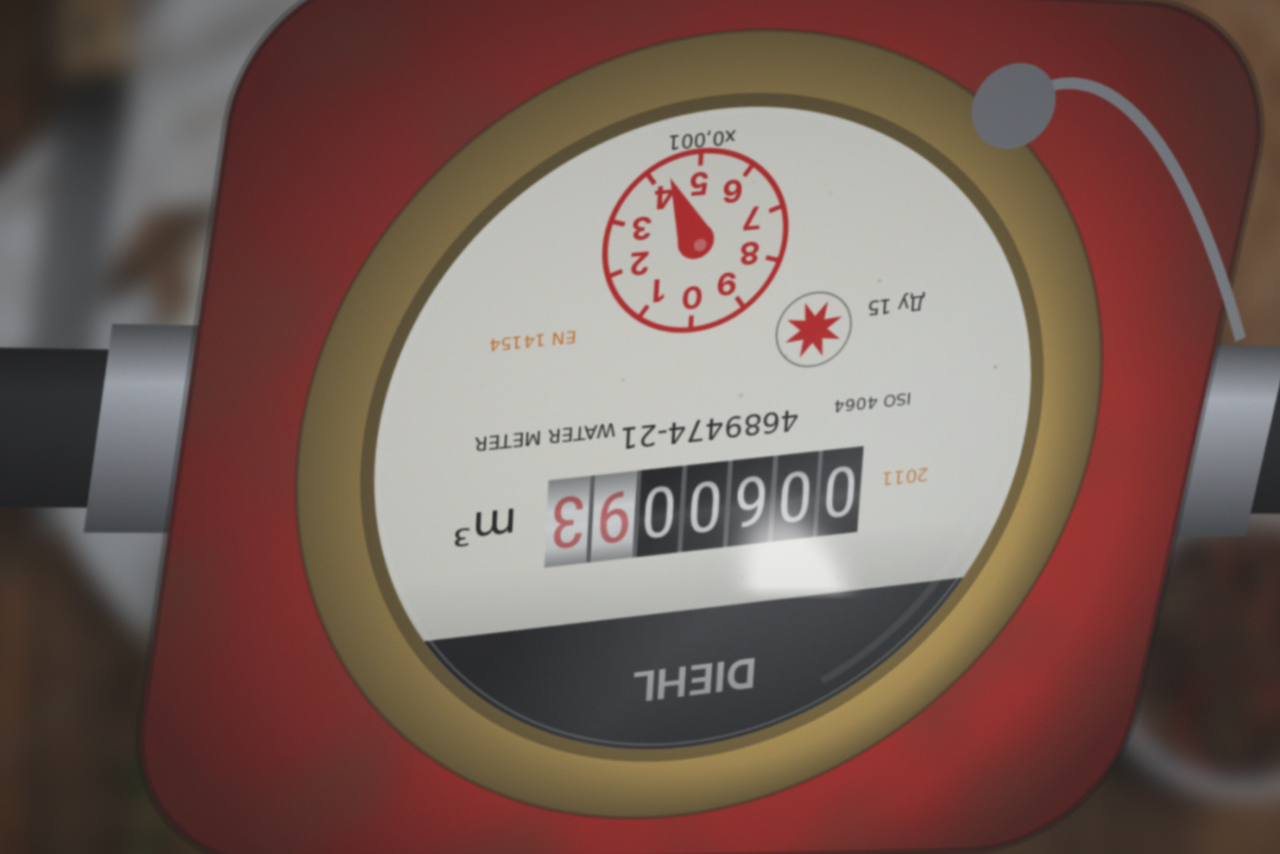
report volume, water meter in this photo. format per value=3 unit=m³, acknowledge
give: value=600.934 unit=m³
